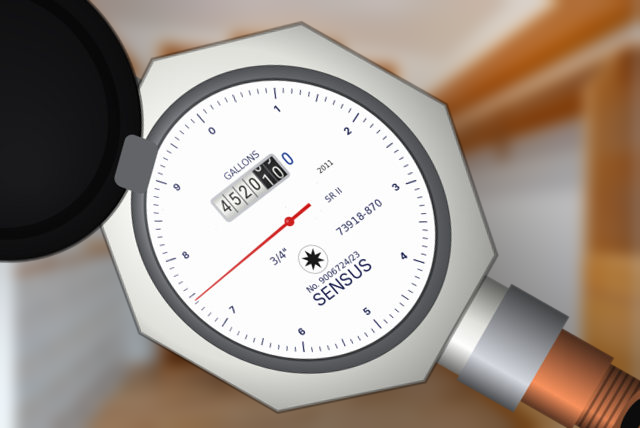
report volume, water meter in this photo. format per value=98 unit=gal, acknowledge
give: value=4520097.4 unit=gal
